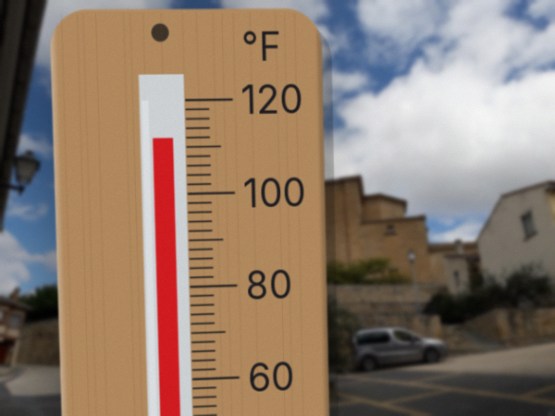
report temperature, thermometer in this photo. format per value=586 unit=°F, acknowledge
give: value=112 unit=°F
